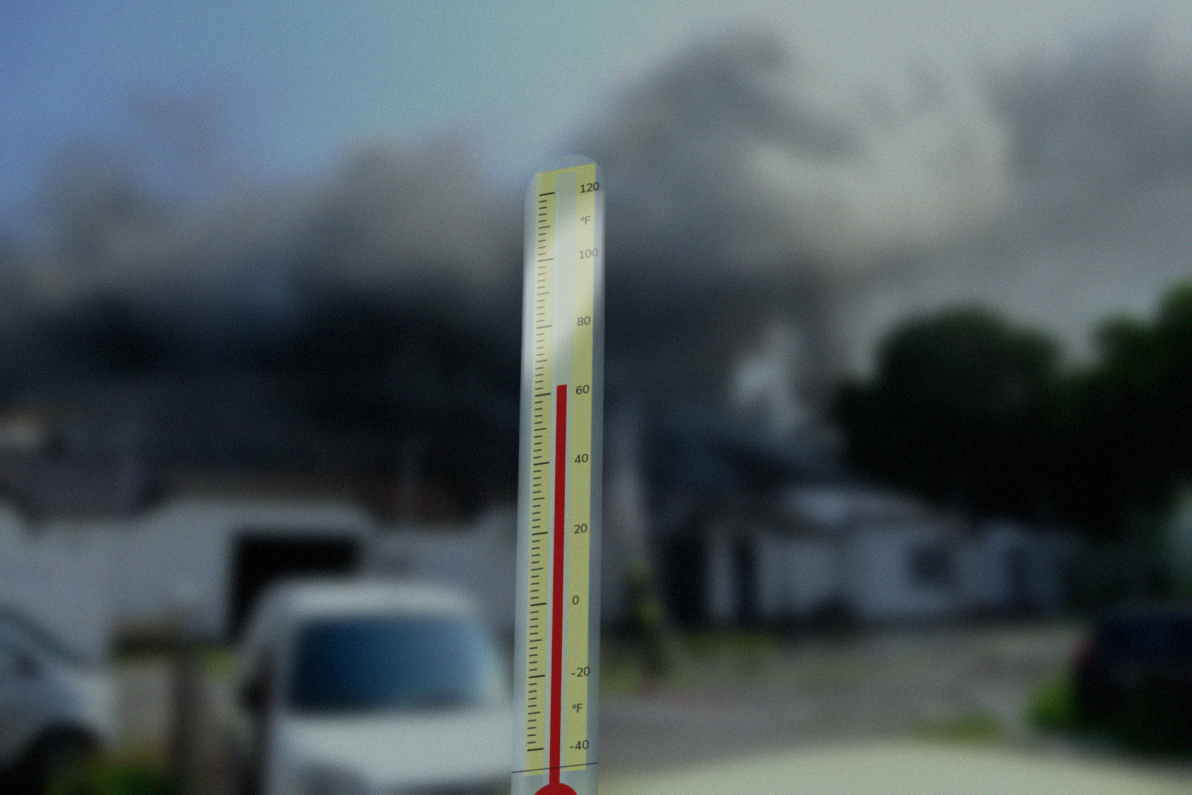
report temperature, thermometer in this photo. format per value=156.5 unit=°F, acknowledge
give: value=62 unit=°F
